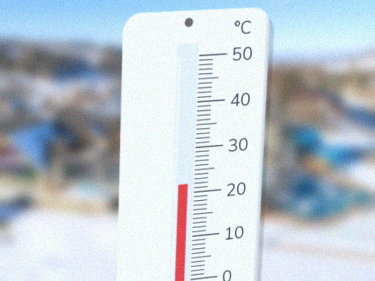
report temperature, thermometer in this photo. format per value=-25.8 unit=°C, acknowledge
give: value=22 unit=°C
